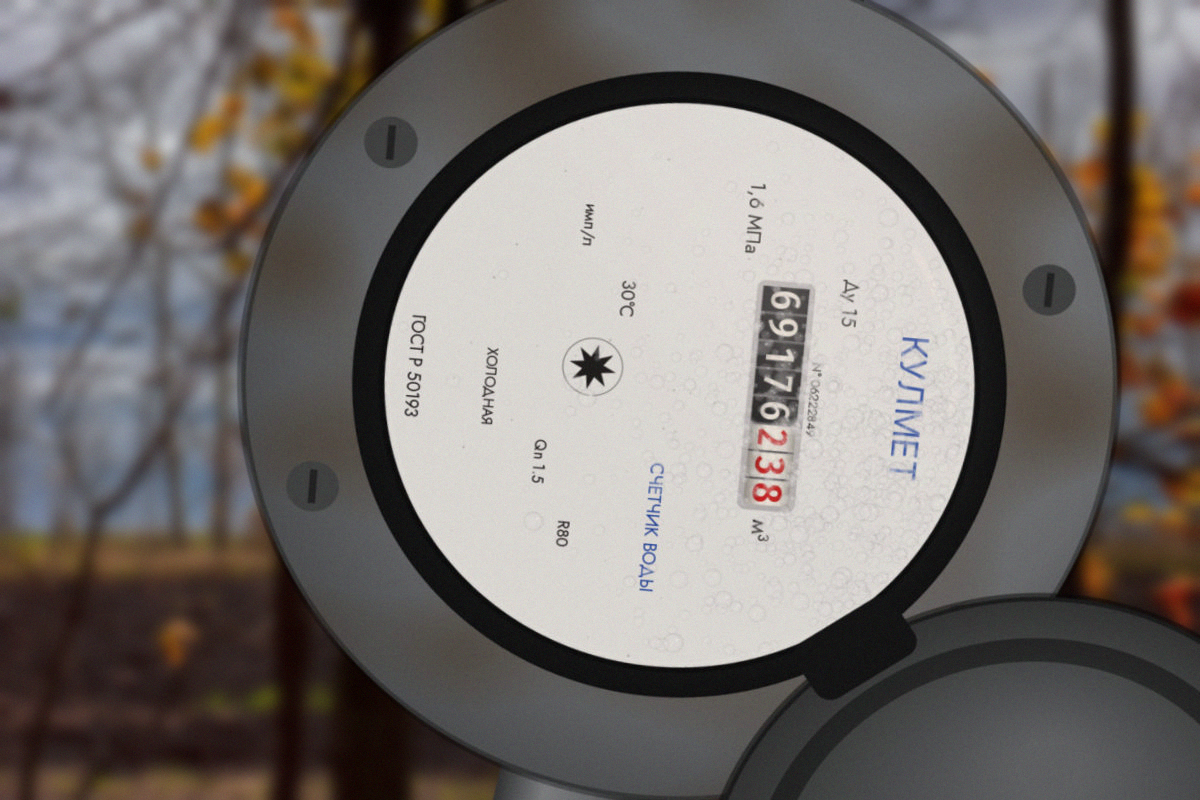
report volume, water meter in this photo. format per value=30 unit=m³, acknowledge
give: value=69176.238 unit=m³
